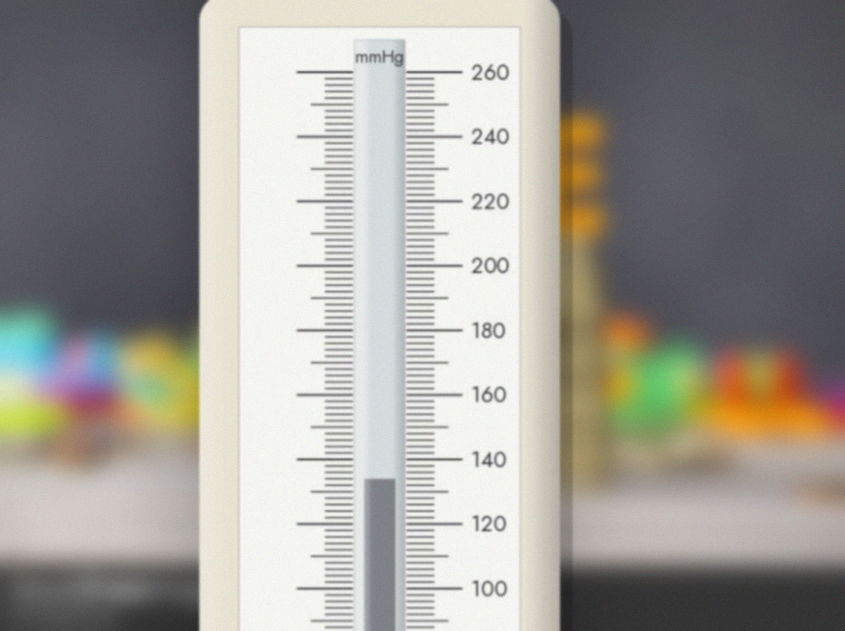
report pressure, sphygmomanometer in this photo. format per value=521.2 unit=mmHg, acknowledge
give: value=134 unit=mmHg
